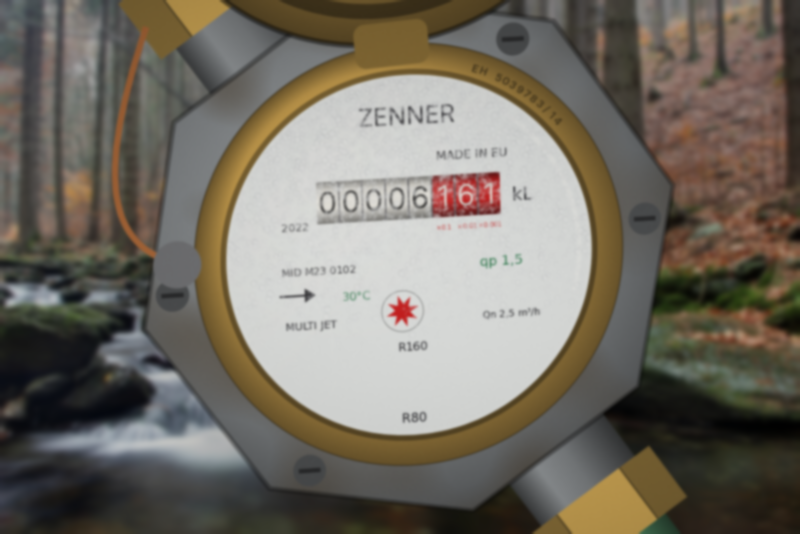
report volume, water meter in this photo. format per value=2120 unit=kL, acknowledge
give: value=6.161 unit=kL
